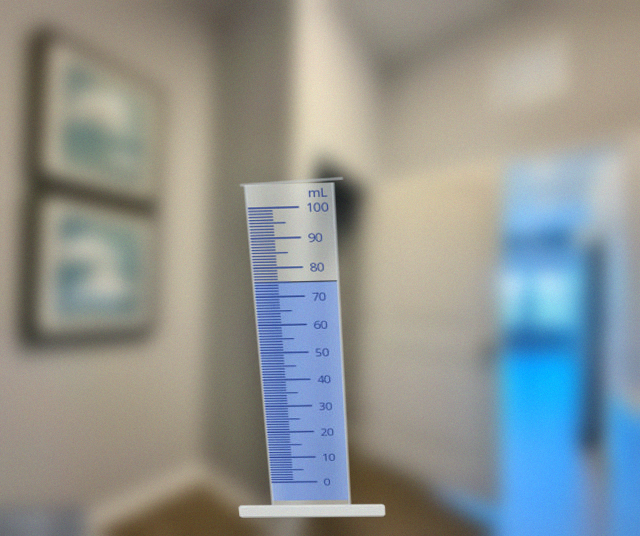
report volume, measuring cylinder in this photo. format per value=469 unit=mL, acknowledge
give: value=75 unit=mL
